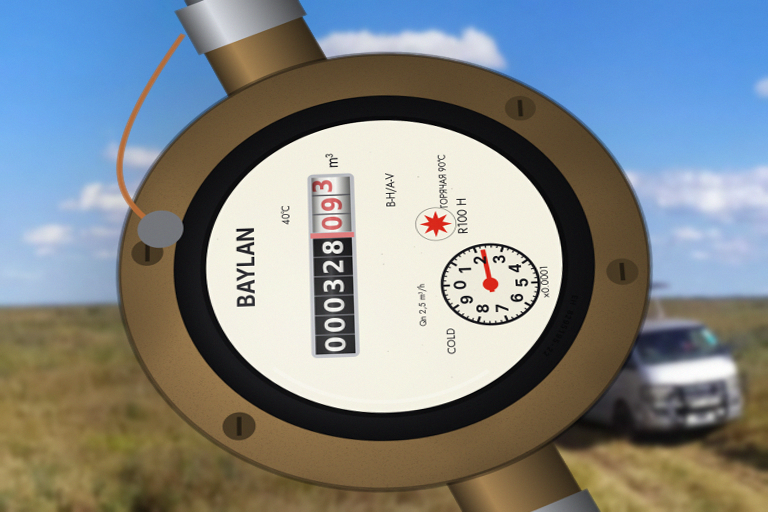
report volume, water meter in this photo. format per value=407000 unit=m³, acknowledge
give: value=328.0932 unit=m³
